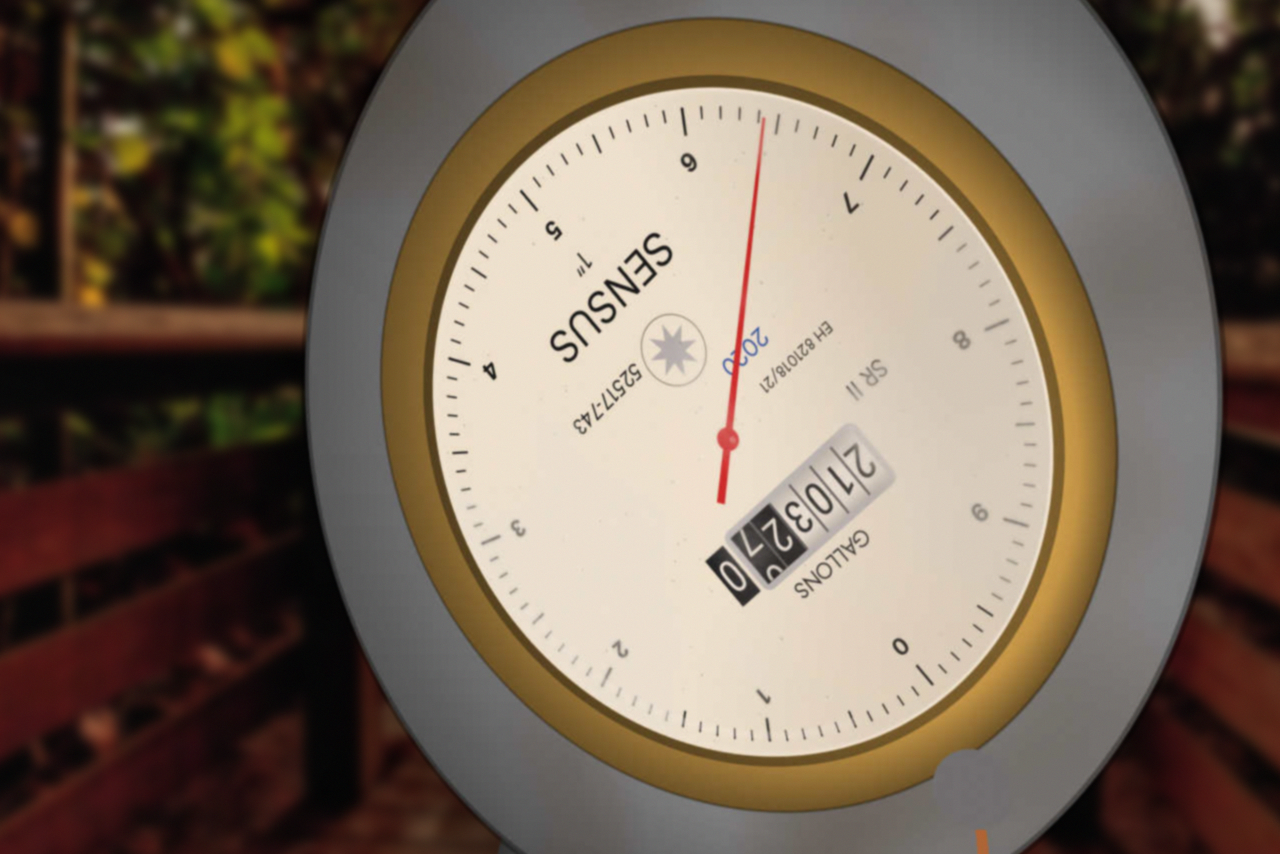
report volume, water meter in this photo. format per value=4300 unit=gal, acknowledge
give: value=2103266.4 unit=gal
